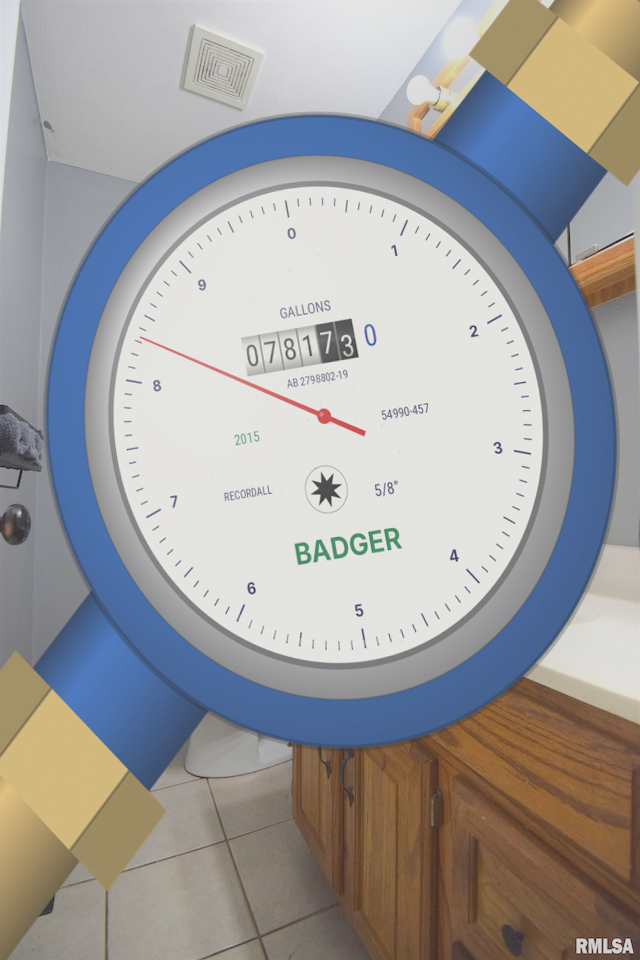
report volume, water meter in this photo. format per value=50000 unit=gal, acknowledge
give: value=781728.3 unit=gal
